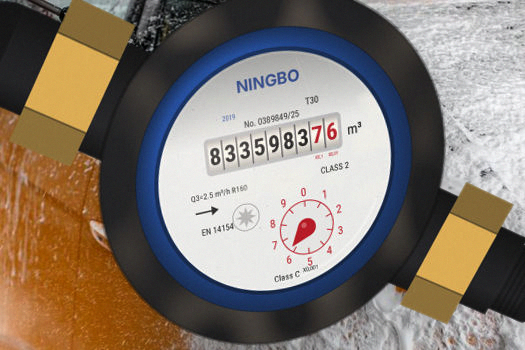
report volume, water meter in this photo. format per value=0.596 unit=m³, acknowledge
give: value=8335983.766 unit=m³
